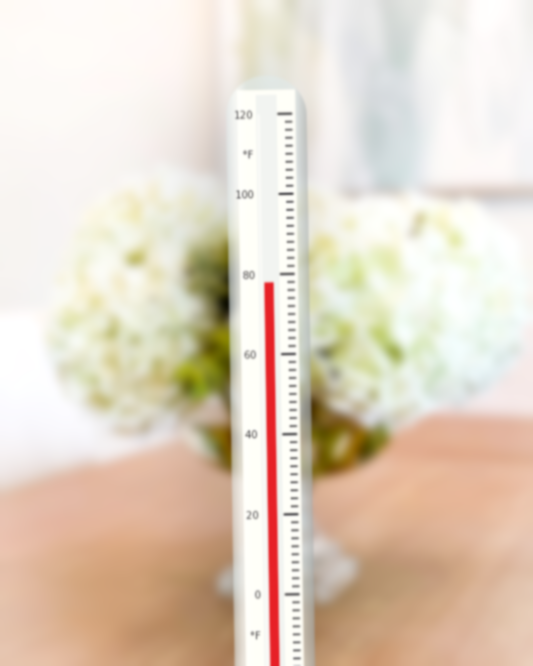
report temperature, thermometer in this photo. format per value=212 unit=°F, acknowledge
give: value=78 unit=°F
